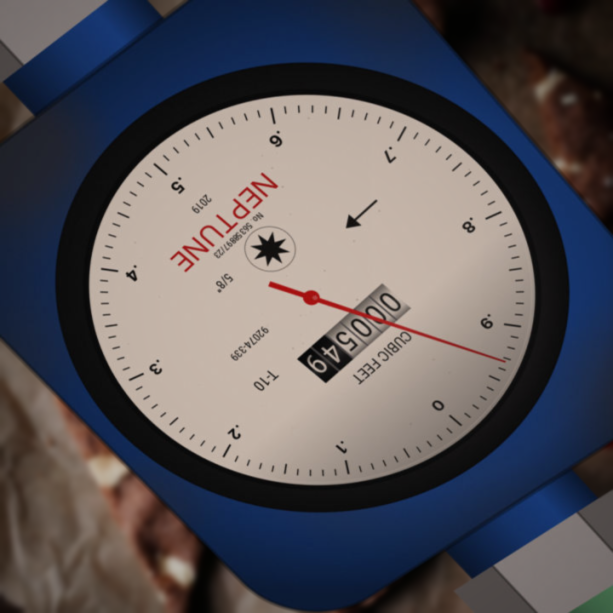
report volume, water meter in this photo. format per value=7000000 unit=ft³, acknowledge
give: value=548.93 unit=ft³
